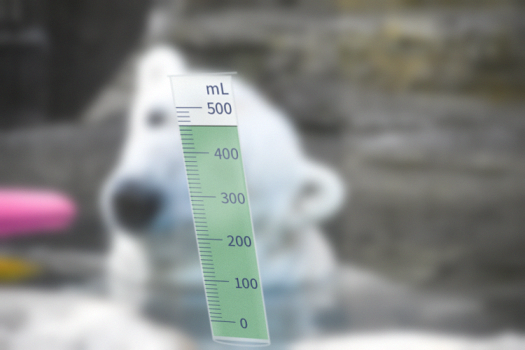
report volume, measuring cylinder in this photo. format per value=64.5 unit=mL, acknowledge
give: value=460 unit=mL
